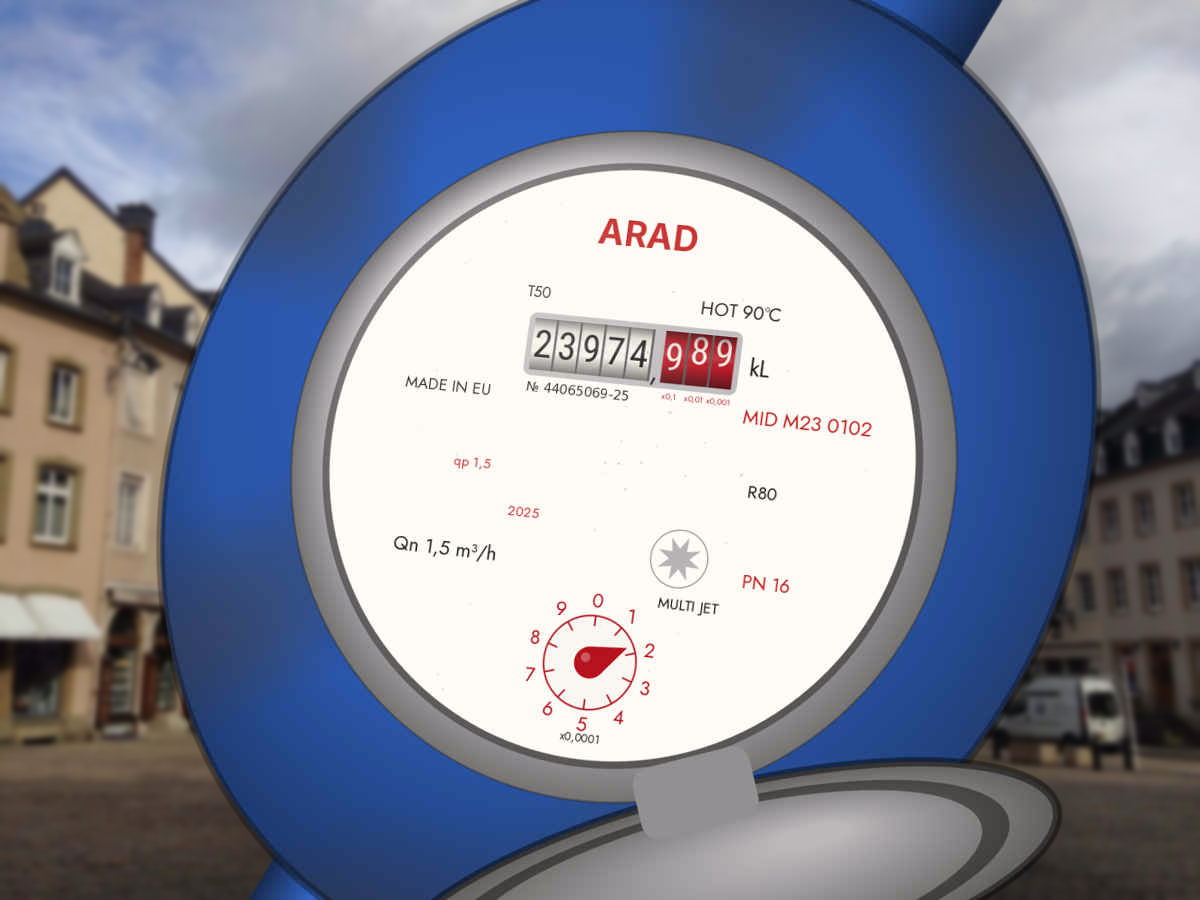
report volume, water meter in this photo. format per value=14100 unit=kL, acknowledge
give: value=23974.9891 unit=kL
